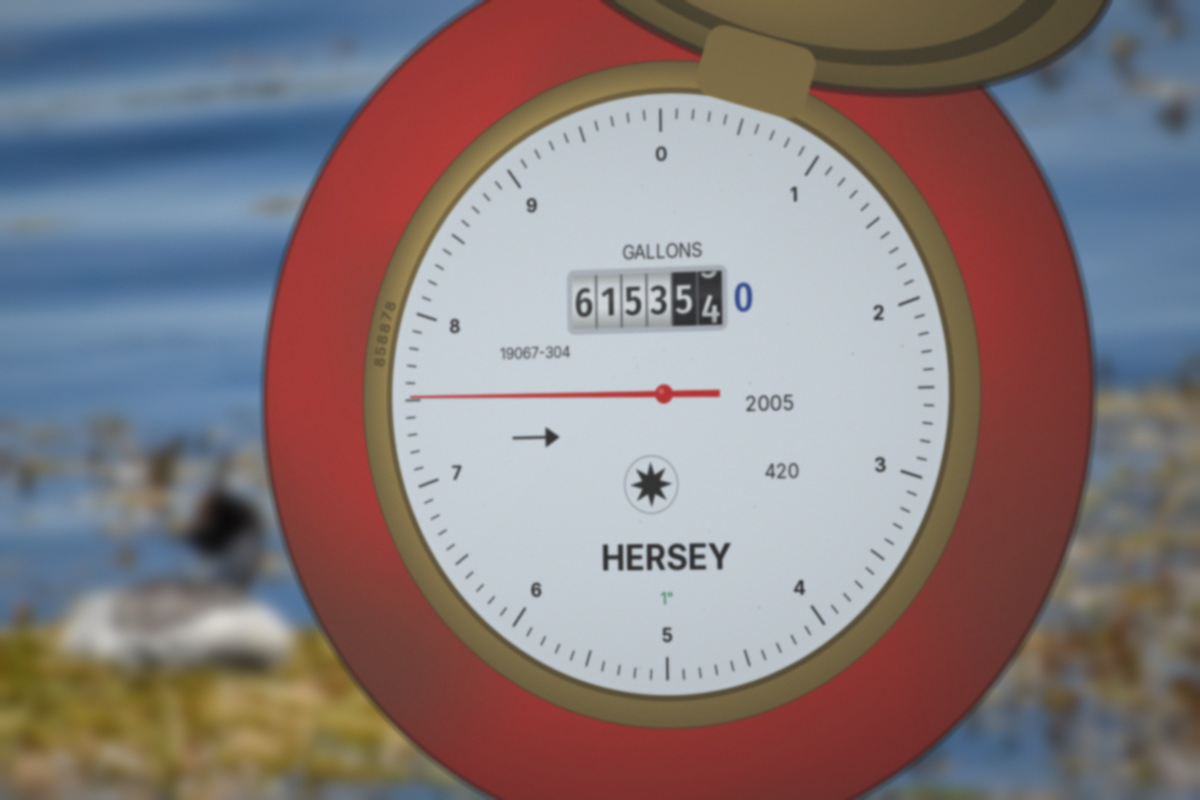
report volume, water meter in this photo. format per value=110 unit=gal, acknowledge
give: value=6153537.5 unit=gal
